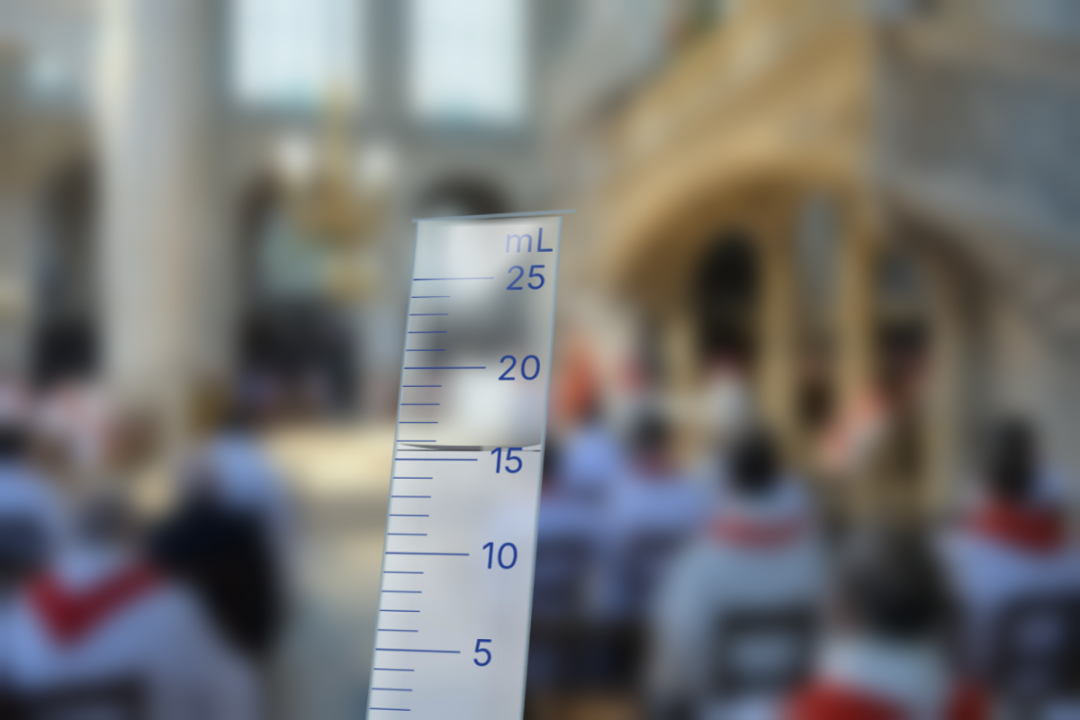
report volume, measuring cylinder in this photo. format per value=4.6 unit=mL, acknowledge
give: value=15.5 unit=mL
